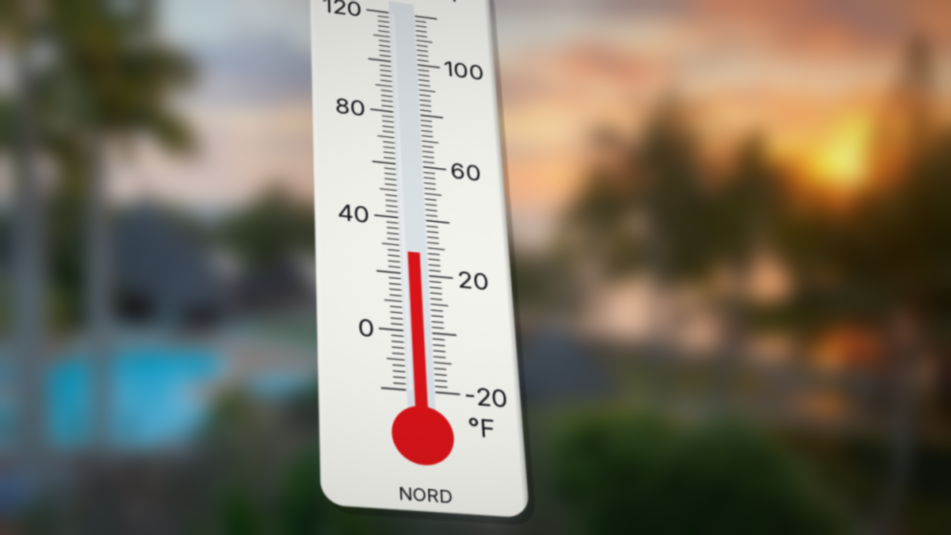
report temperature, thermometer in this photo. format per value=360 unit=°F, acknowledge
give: value=28 unit=°F
